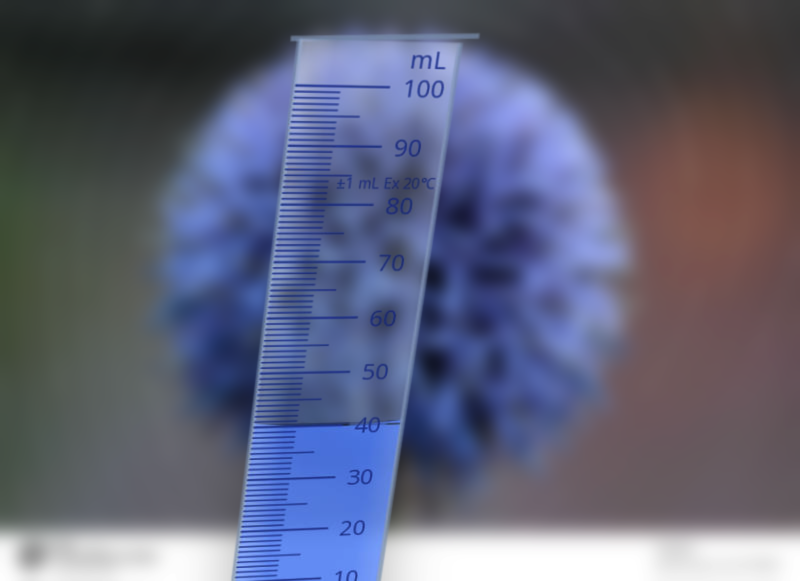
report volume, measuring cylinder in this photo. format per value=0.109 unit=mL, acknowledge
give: value=40 unit=mL
